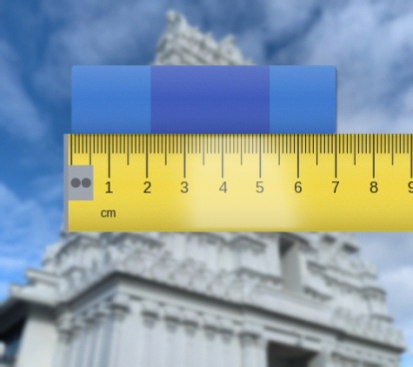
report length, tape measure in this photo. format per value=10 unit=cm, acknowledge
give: value=7 unit=cm
